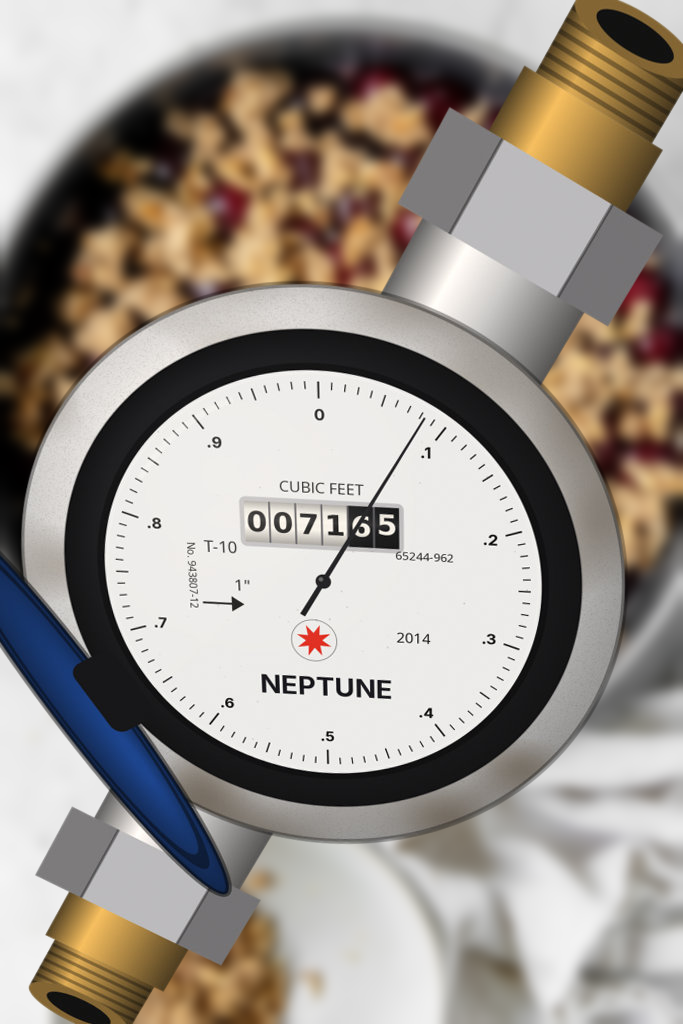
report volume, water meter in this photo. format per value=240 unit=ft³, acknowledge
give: value=7165.08 unit=ft³
